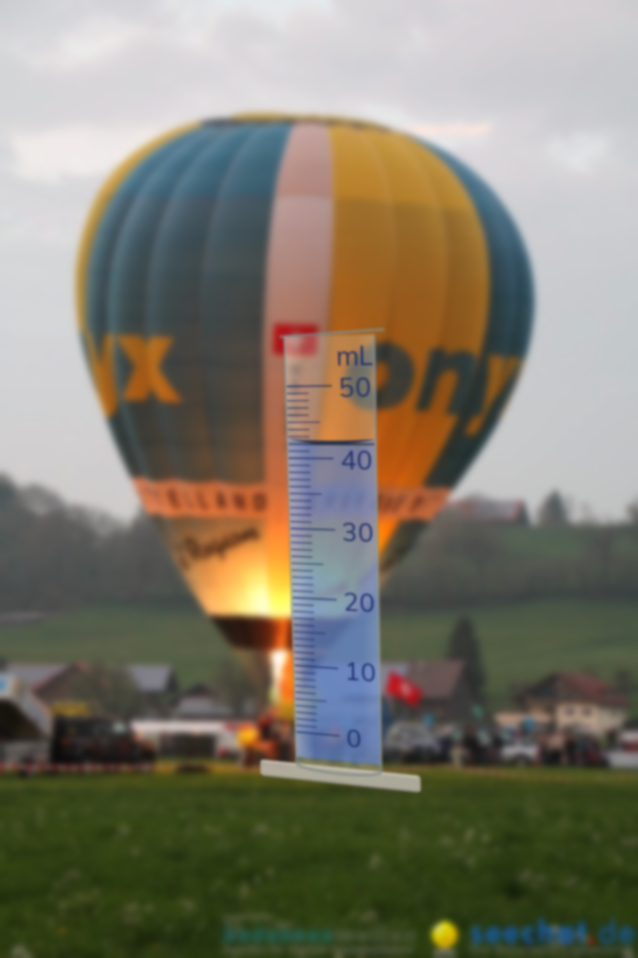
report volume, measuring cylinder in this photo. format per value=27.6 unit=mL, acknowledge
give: value=42 unit=mL
